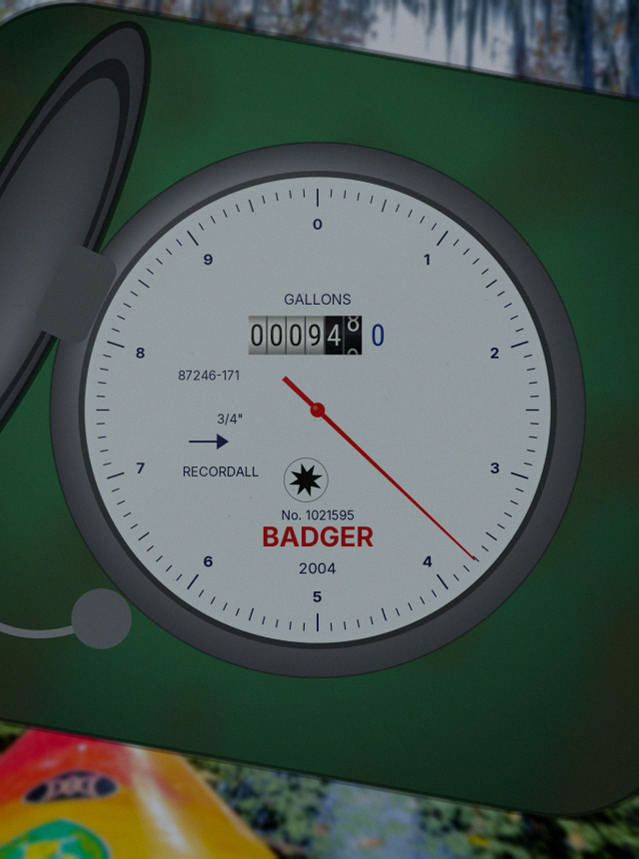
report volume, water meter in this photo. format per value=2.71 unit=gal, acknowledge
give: value=9483.7 unit=gal
